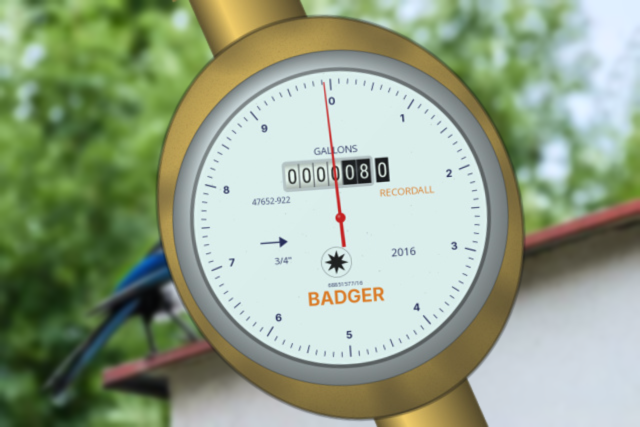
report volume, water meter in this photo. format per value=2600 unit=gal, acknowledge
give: value=79.9 unit=gal
